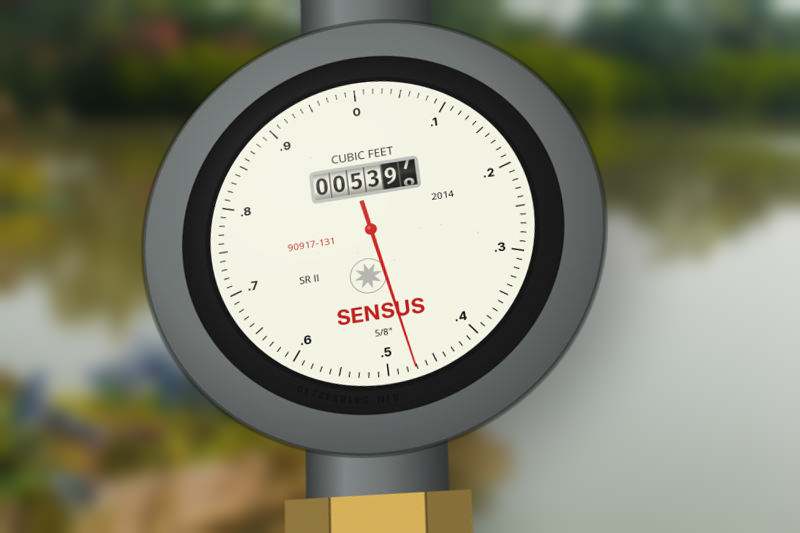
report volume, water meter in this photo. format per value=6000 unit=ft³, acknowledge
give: value=5397.47 unit=ft³
